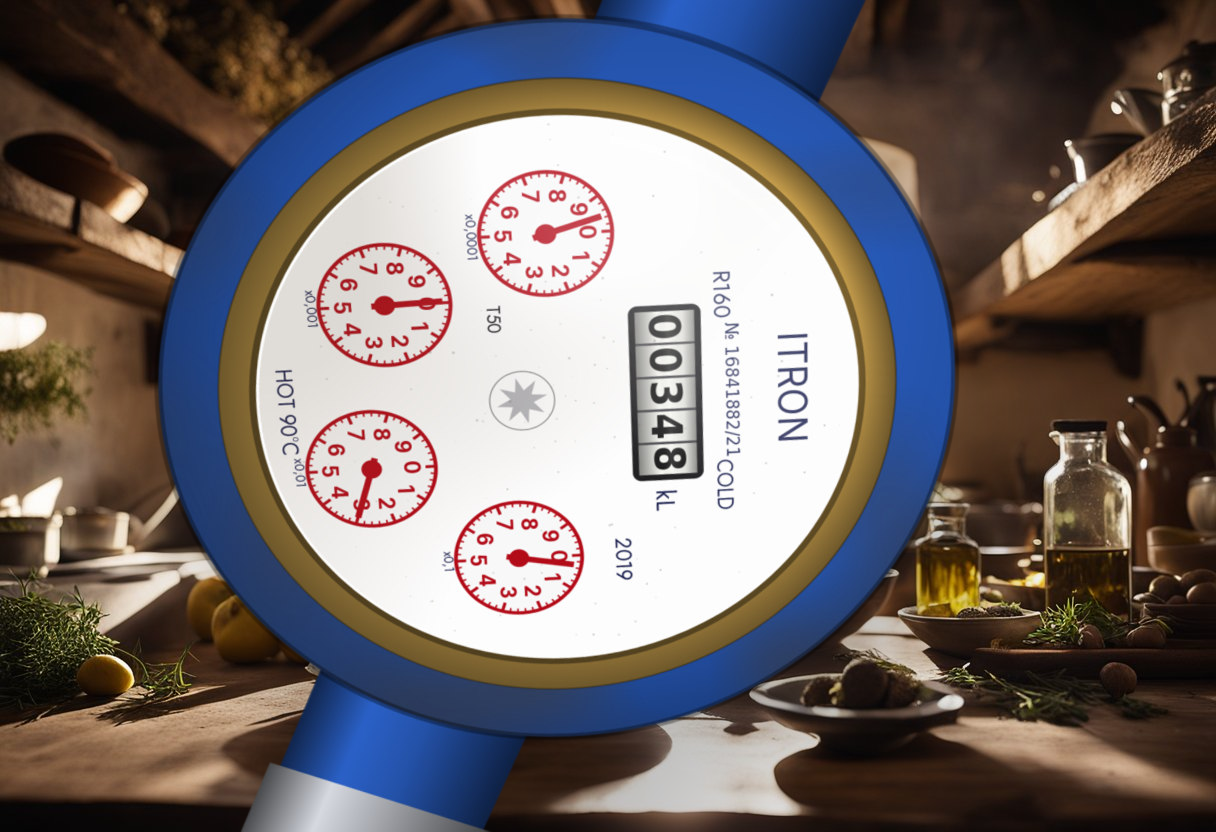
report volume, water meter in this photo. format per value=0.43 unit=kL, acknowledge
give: value=348.0299 unit=kL
